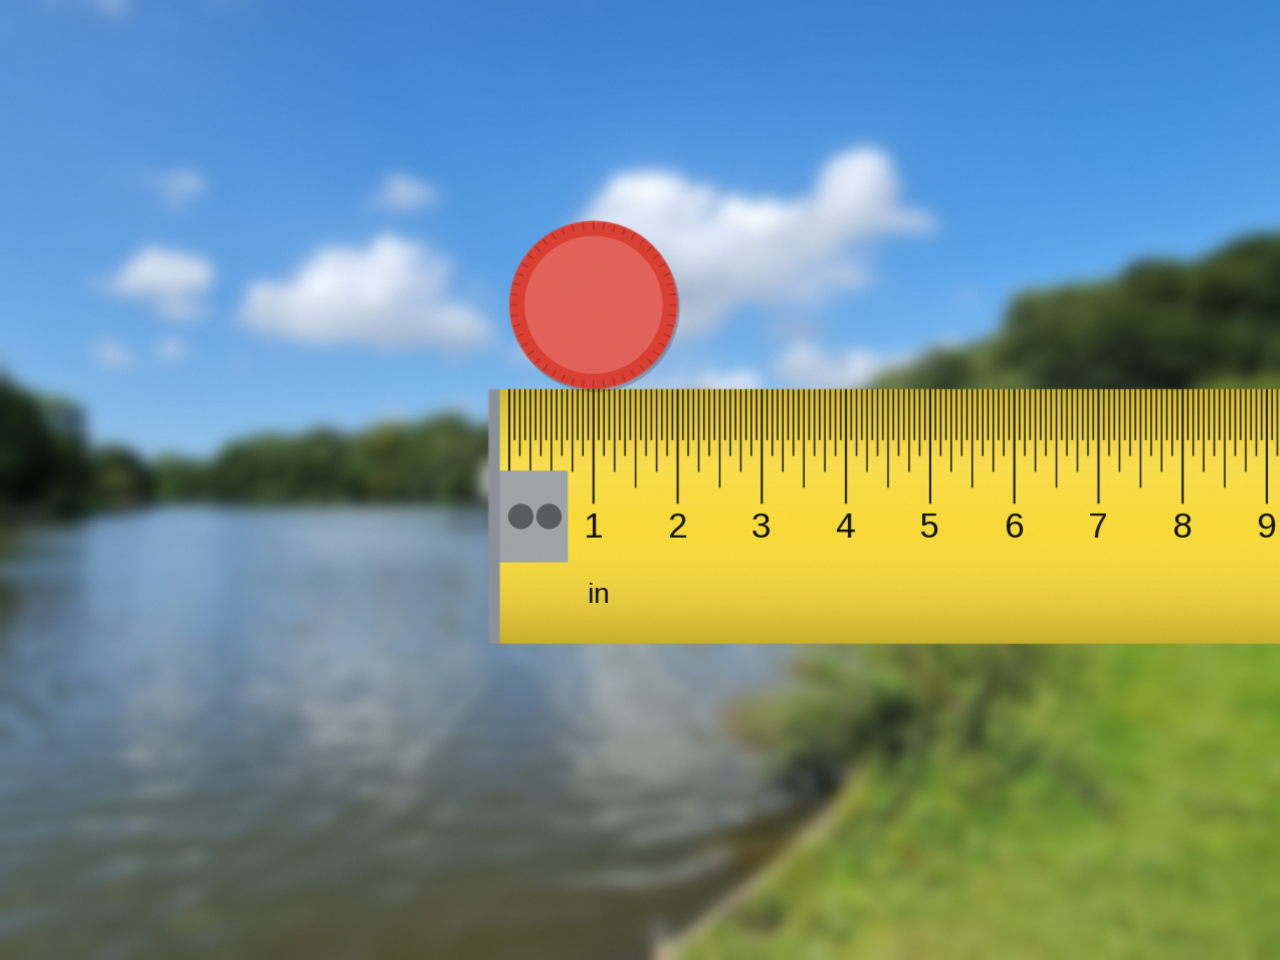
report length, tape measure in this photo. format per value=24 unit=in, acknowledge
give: value=2 unit=in
